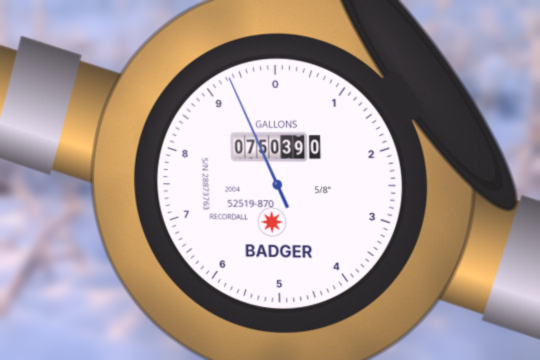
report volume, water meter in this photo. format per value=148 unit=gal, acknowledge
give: value=750389.3 unit=gal
